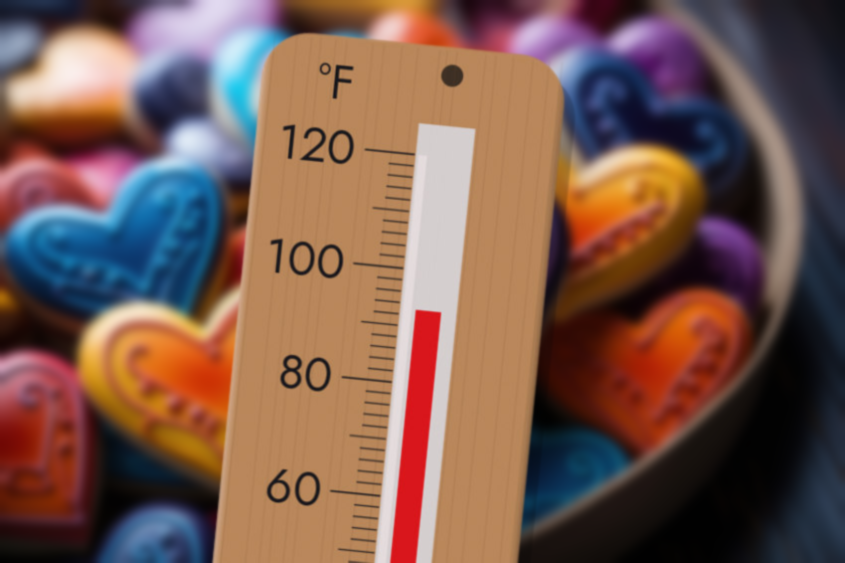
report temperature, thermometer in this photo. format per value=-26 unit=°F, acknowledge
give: value=93 unit=°F
